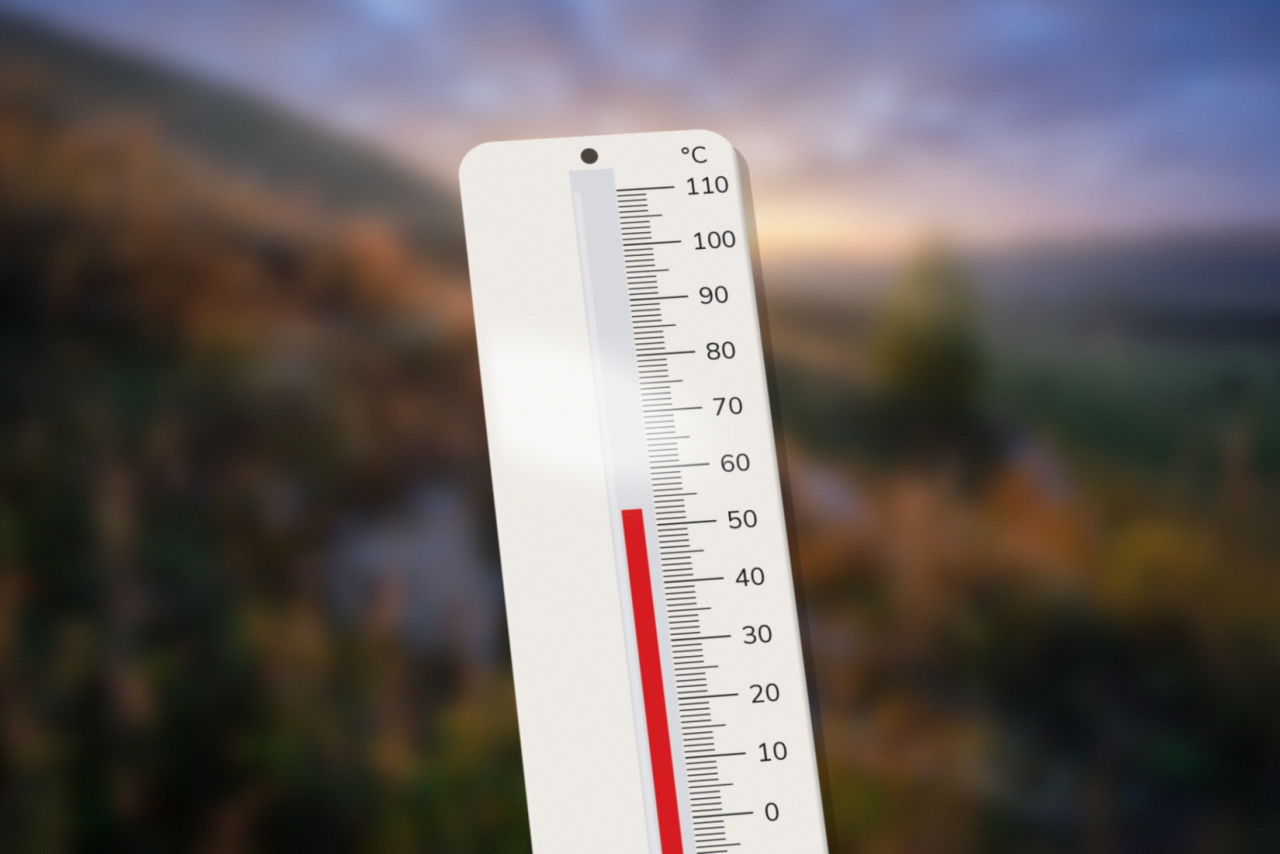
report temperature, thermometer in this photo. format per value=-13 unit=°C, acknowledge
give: value=53 unit=°C
